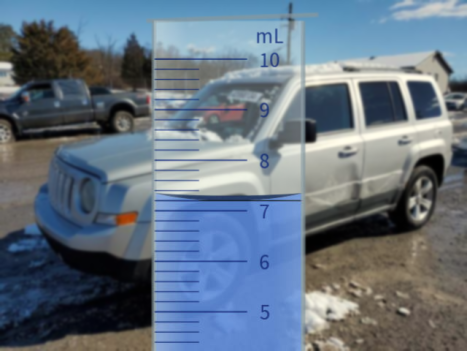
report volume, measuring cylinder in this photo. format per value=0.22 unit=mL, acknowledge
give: value=7.2 unit=mL
